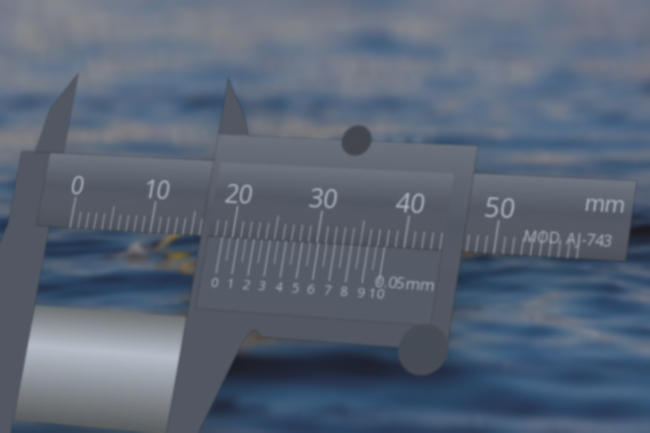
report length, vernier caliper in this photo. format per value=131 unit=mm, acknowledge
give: value=18.8 unit=mm
